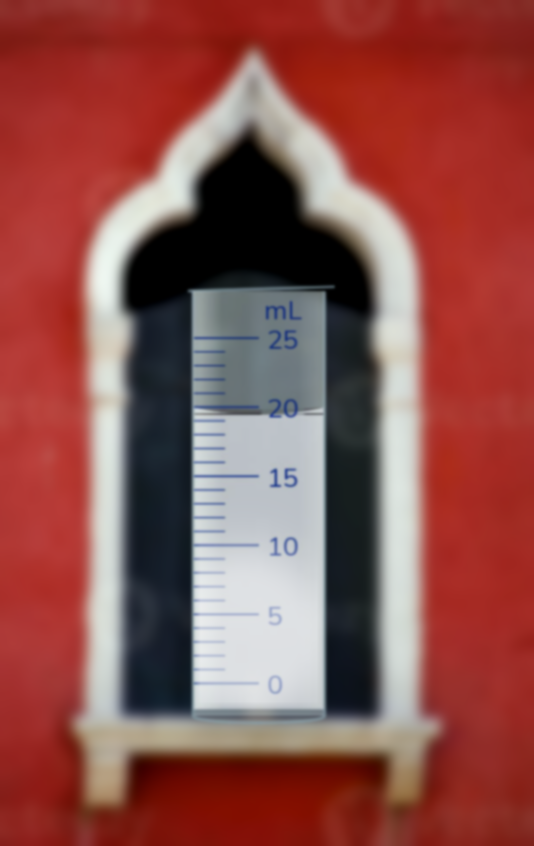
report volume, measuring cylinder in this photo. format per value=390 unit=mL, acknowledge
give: value=19.5 unit=mL
